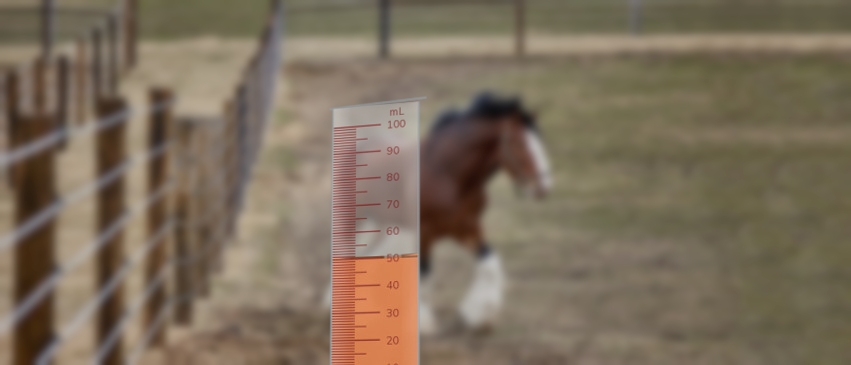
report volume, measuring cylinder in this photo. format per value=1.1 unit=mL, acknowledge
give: value=50 unit=mL
